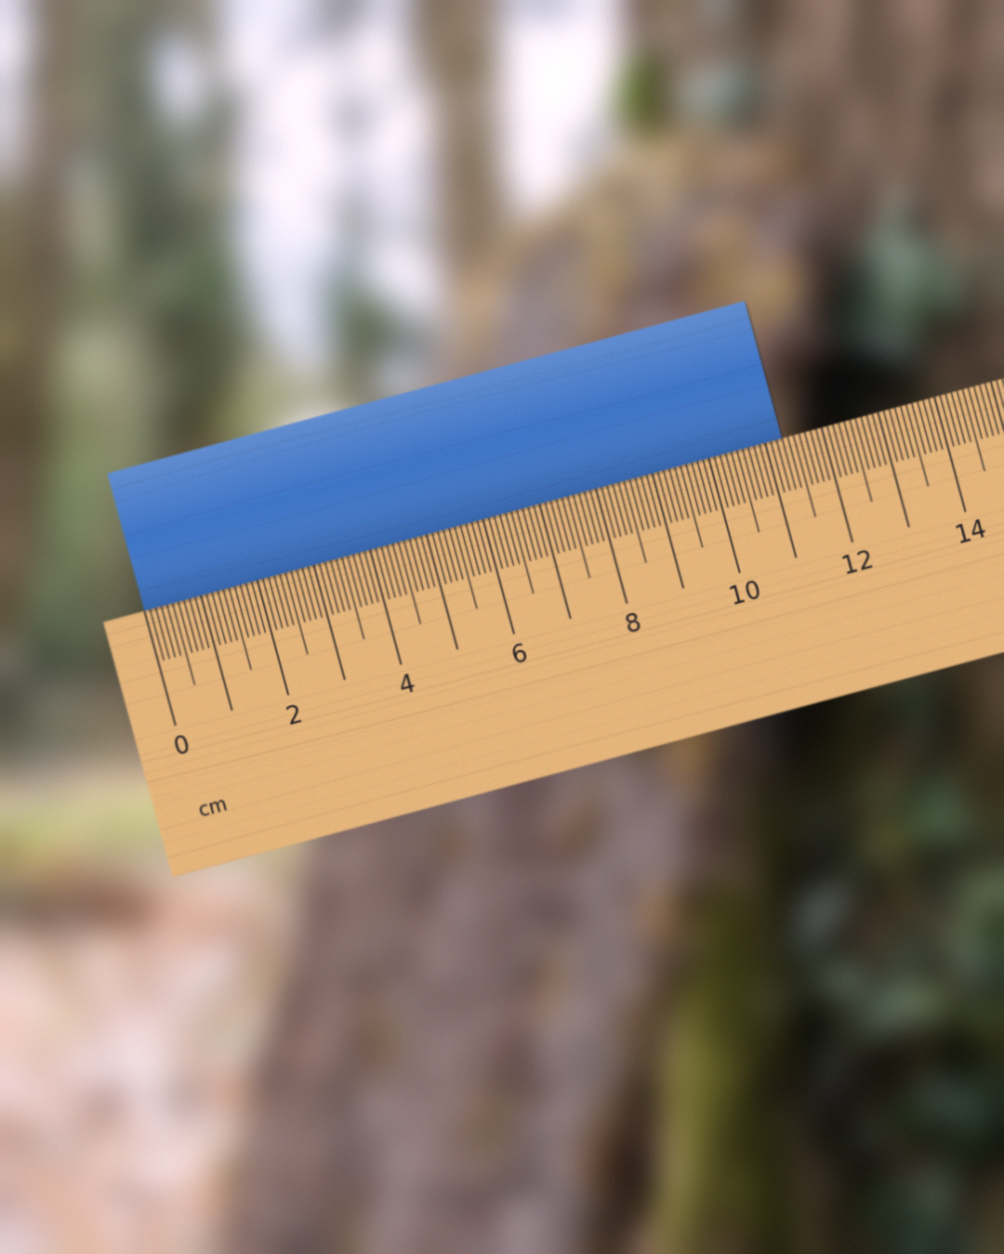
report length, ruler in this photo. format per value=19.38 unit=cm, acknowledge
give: value=11.3 unit=cm
